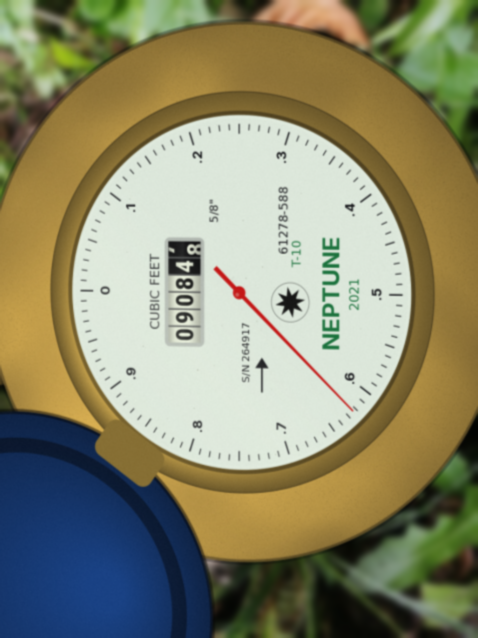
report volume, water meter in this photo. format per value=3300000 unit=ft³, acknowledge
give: value=90847.62 unit=ft³
